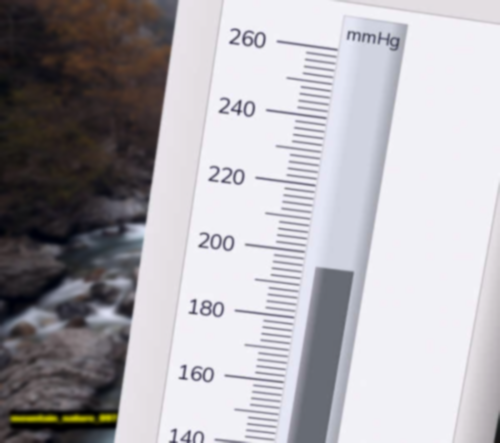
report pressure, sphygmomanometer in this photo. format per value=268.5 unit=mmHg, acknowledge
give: value=196 unit=mmHg
